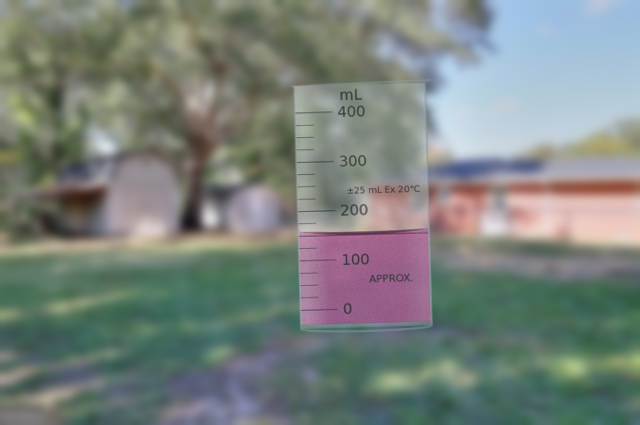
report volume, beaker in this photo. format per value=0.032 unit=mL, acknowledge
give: value=150 unit=mL
